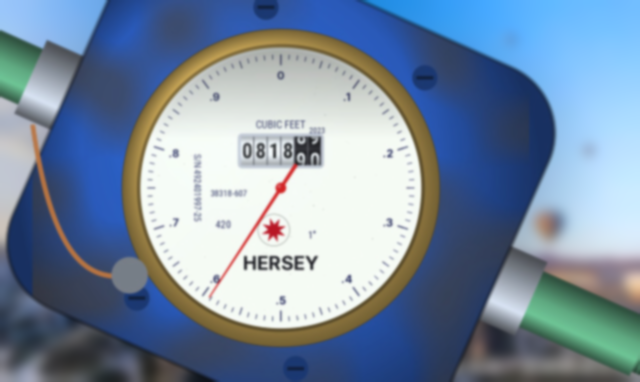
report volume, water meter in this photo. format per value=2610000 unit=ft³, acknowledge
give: value=81889.59 unit=ft³
